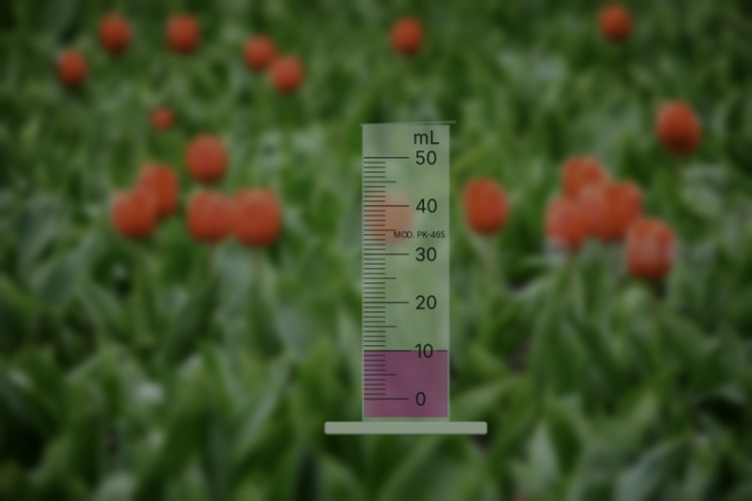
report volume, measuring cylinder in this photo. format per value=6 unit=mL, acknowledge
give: value=10 unit=mL
